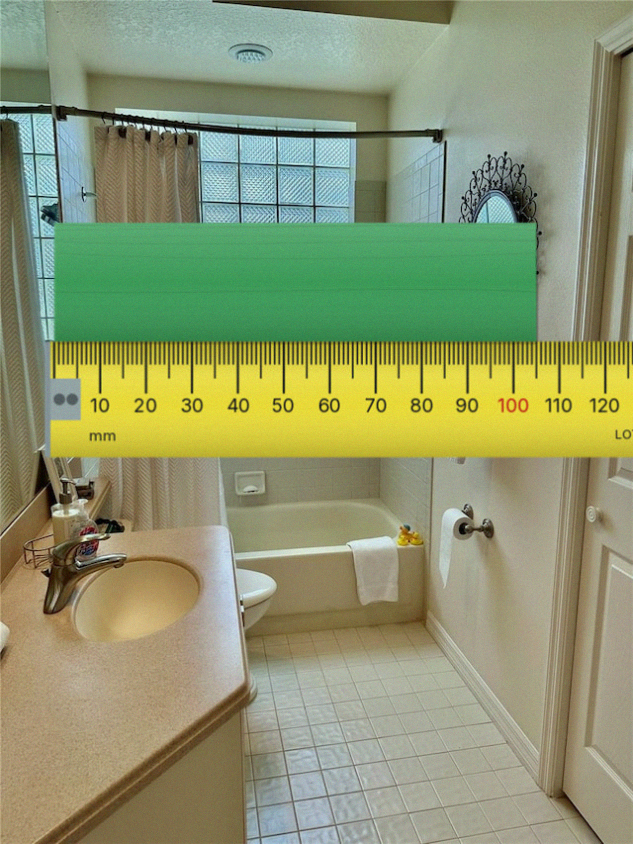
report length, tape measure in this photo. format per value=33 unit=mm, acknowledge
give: value=105 unit=mm
